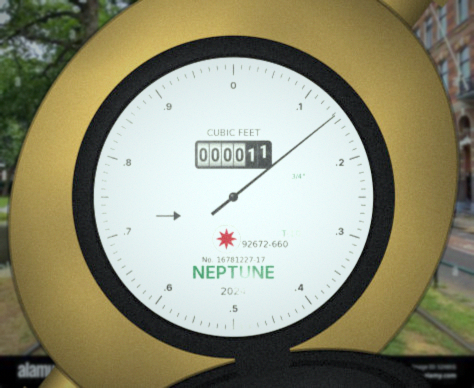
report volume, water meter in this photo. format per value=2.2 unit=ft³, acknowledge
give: value=11.14 unit=ft³
